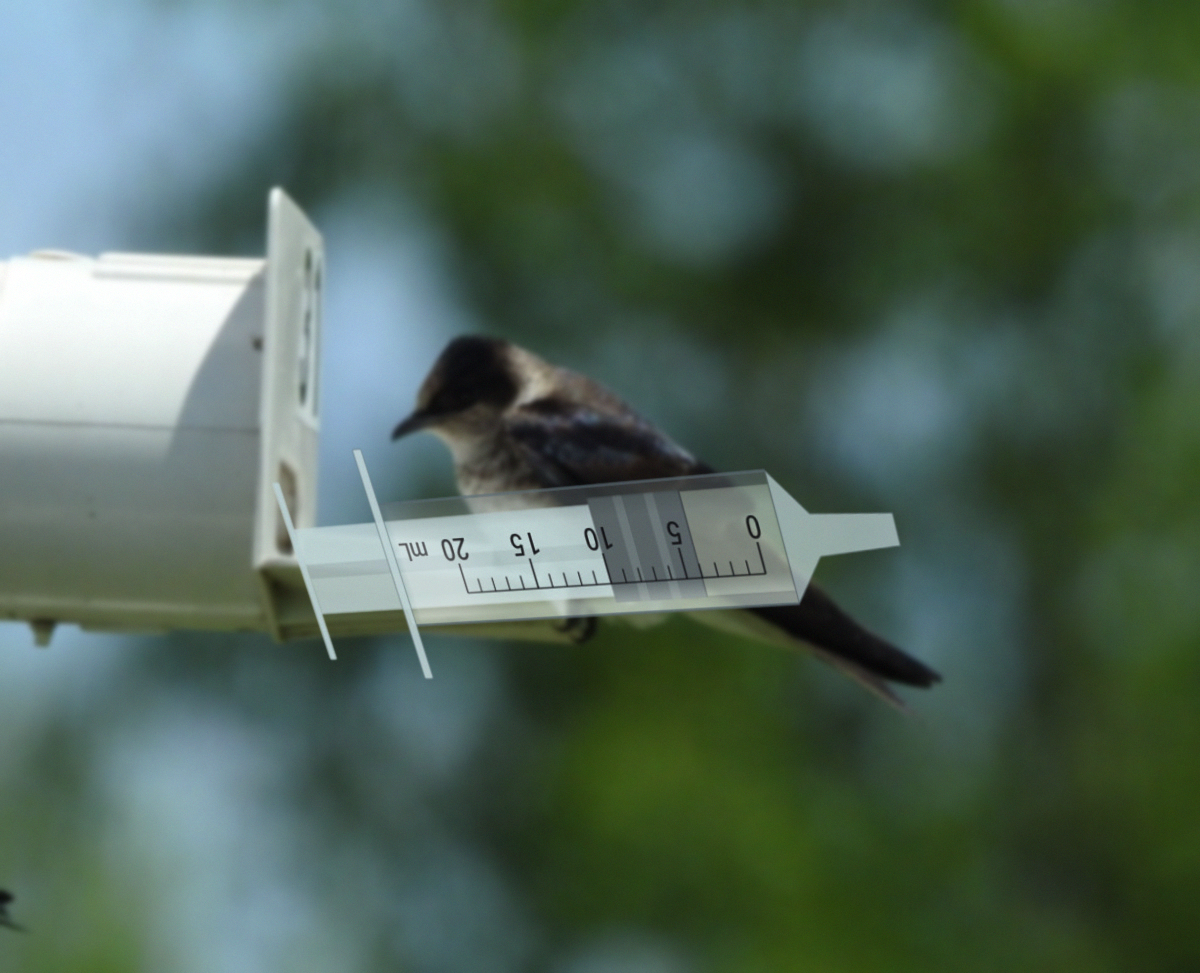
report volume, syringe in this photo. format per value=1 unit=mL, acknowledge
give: value=4 unit=mL
